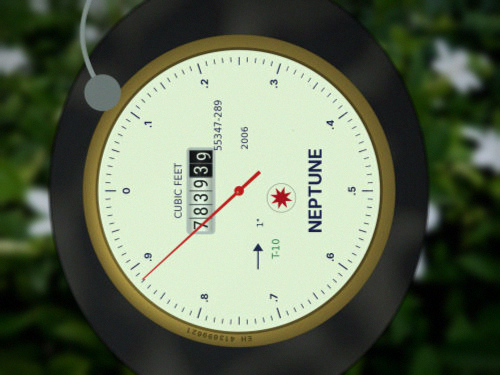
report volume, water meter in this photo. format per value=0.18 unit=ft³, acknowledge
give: value=783938.88 unit=ft³
